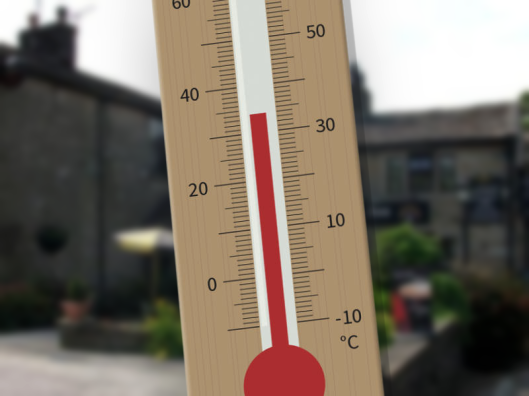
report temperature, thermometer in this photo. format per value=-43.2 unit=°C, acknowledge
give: value=34 unit=°C
